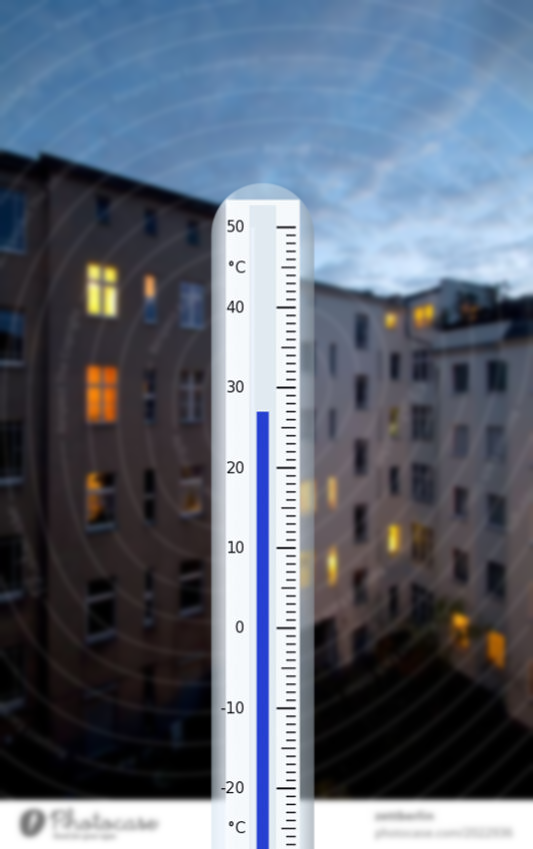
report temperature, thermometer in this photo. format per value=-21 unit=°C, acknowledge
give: value=27 unit=°C
